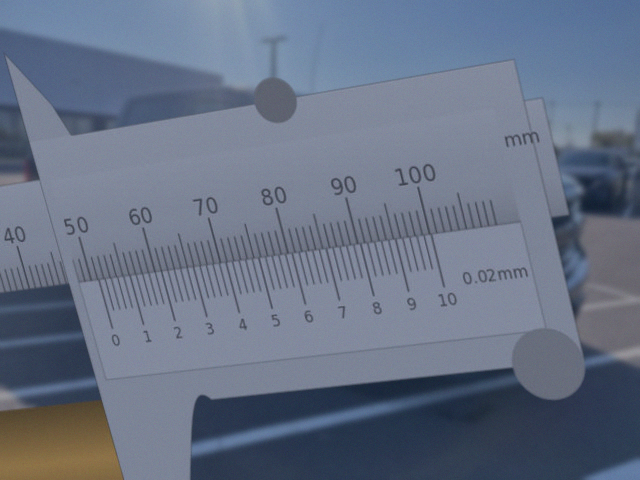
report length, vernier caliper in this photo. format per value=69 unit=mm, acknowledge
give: value=51.2 unit=mm
